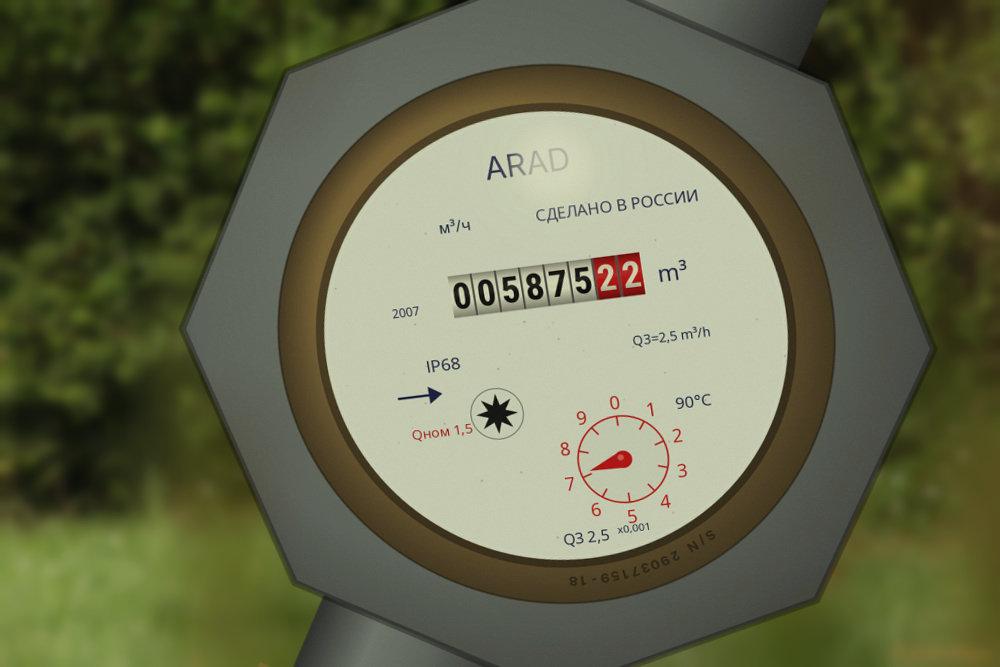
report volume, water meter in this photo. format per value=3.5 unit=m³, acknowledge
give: value=5875.227 unit=m³
